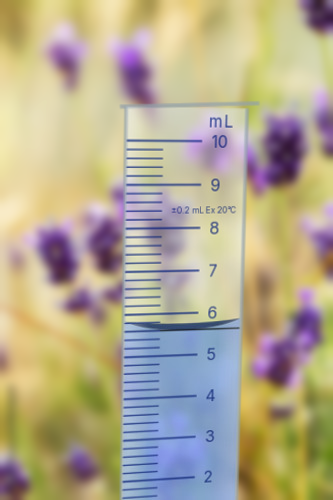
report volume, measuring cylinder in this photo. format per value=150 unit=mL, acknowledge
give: value=5.6 unit=mL
